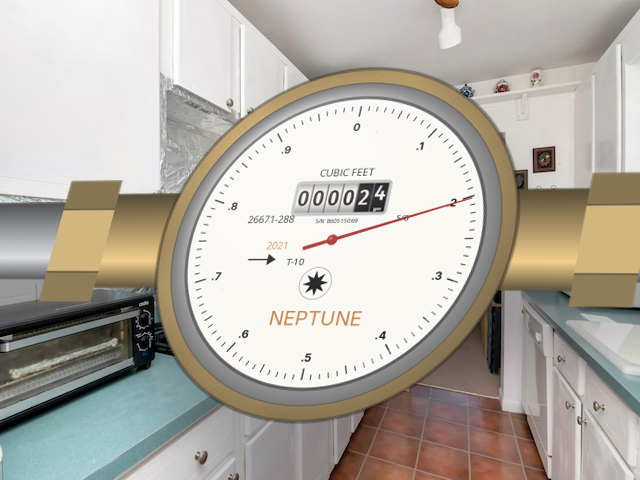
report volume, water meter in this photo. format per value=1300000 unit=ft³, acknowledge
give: value=24.20 unit=ft³
